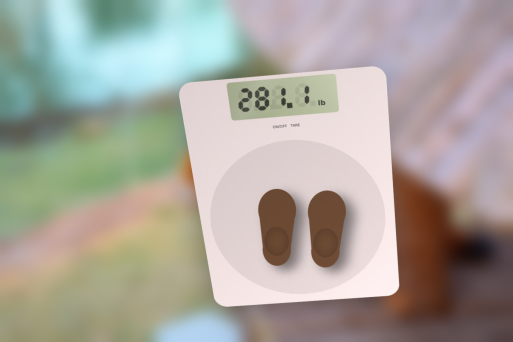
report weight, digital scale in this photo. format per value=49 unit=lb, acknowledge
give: value=281.1 unit=lb
